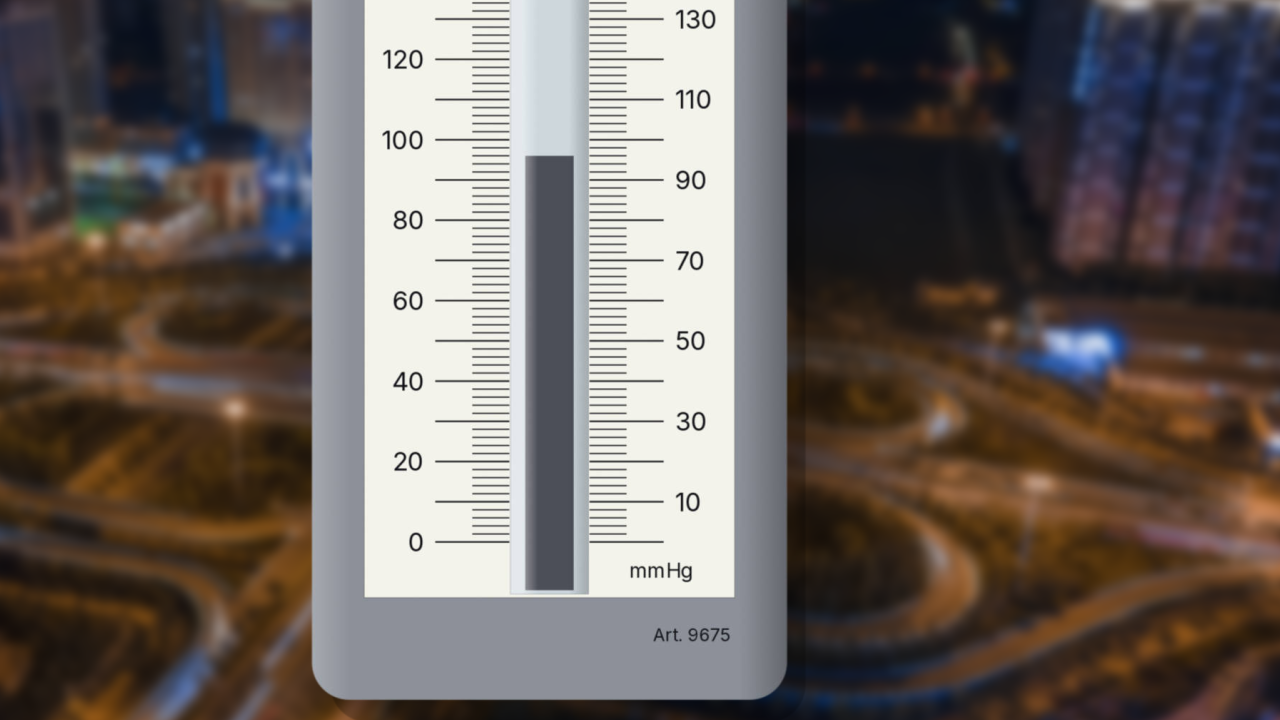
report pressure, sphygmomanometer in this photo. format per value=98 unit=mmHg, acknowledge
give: value=96 unit=mmHg
